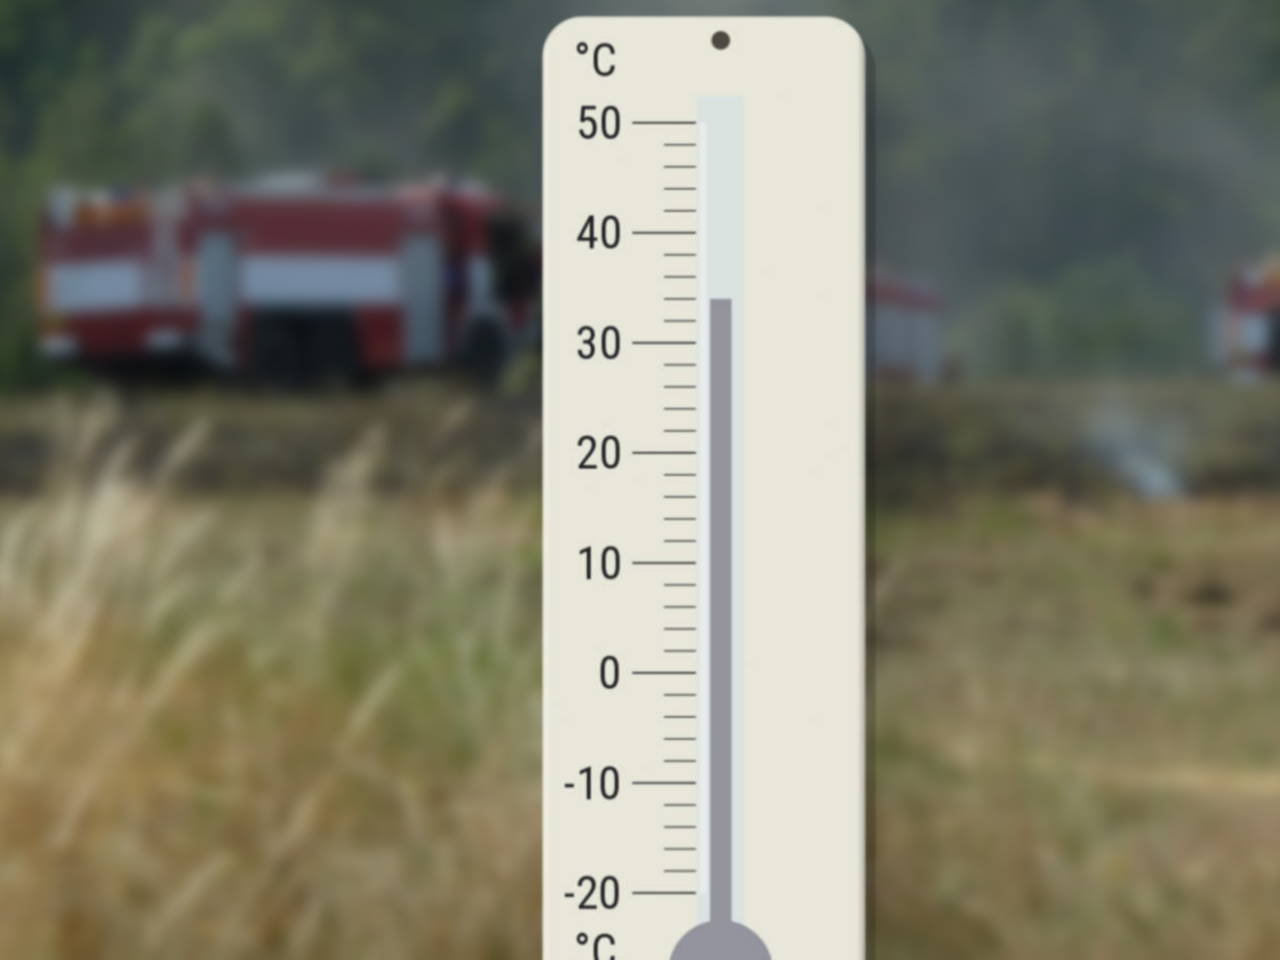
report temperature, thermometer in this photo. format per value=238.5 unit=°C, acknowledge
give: value=34 unit=°C
